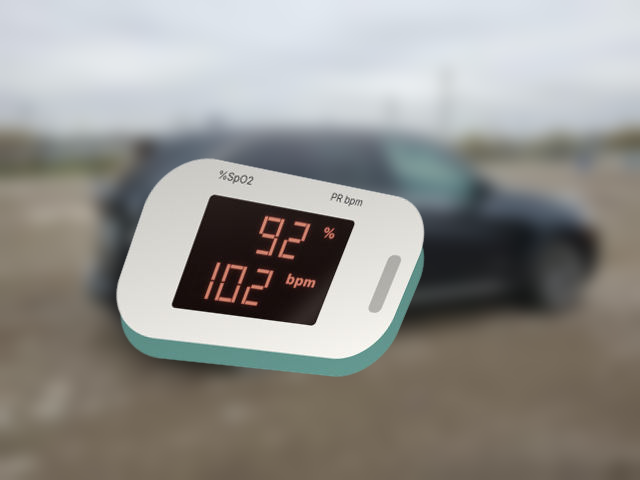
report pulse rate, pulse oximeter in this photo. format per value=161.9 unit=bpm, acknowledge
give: value=102 unit=bpm
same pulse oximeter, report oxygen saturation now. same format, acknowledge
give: value=92 unit=%
